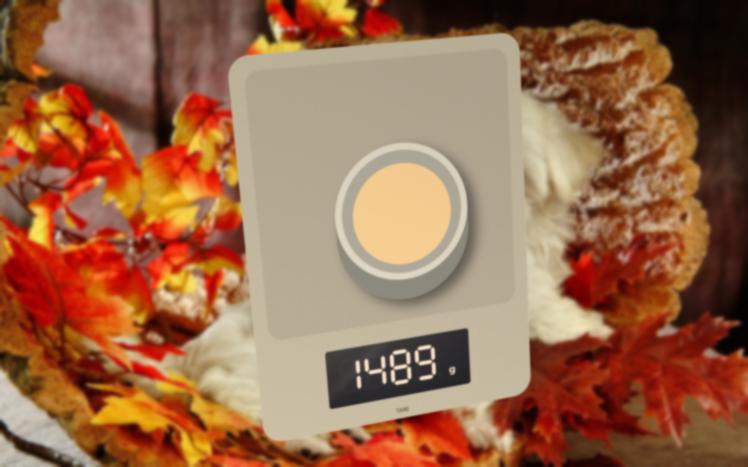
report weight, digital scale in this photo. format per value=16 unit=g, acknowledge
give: value=1489 unit=g
